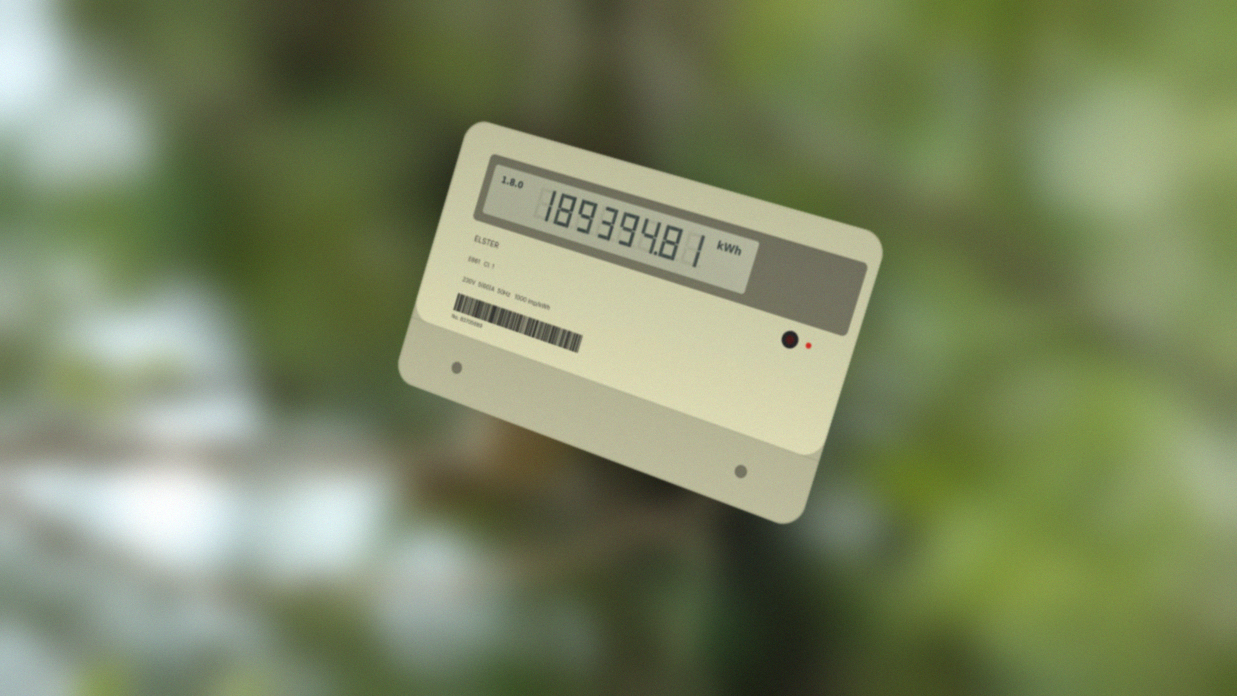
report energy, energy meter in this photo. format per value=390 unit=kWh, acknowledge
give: value=189394.81 unit=kWh
